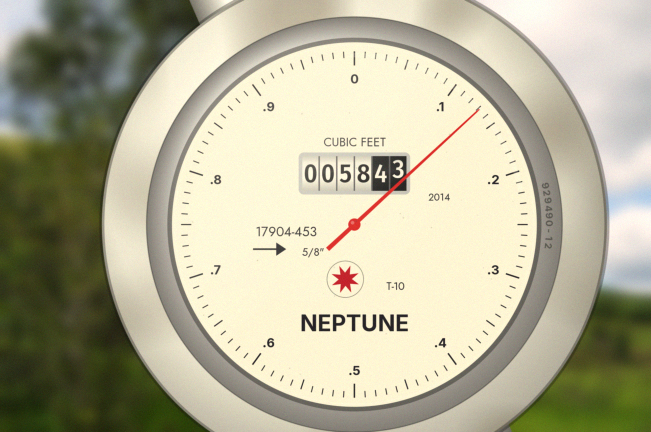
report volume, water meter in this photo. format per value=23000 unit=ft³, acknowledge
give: value=5843.13 unit=ft³
